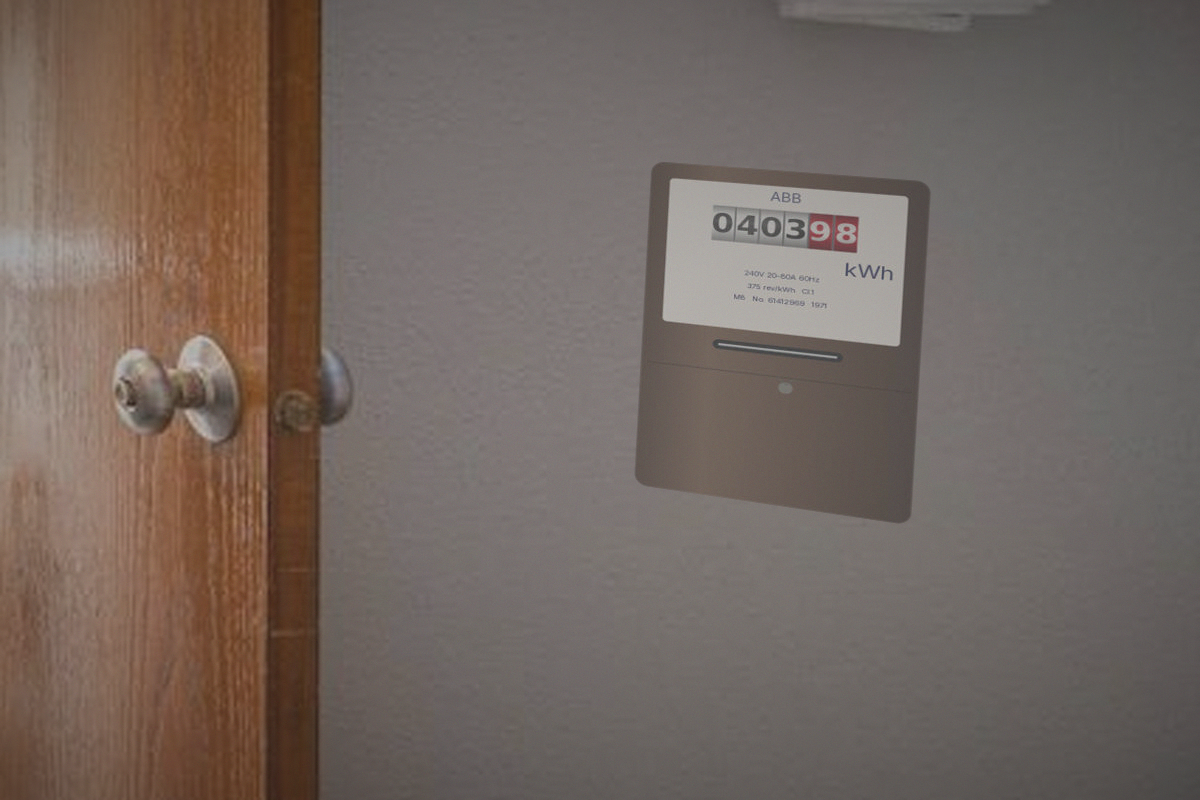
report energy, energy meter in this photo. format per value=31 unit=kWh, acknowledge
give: value=403.98 unit=kWh
